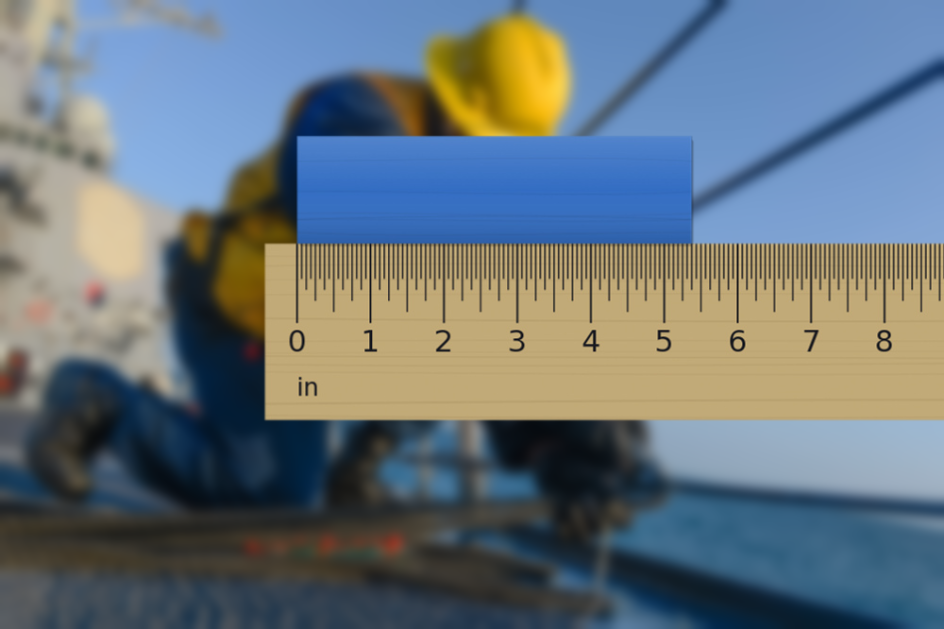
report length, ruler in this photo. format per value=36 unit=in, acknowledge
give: value=5.375 unit=in
